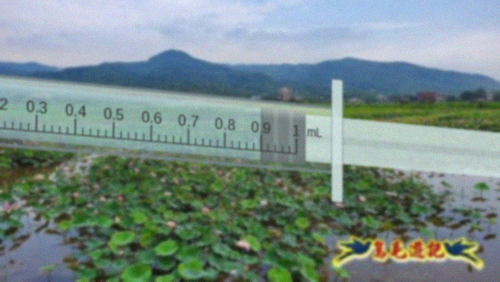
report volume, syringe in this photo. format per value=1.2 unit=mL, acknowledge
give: value=0.9 unit=mL
